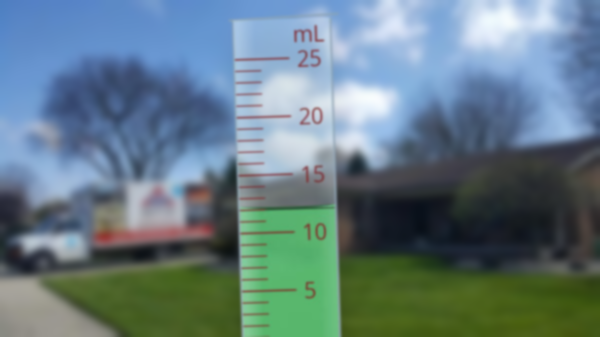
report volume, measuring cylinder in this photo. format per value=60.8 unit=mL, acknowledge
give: value=12 unit=mL
